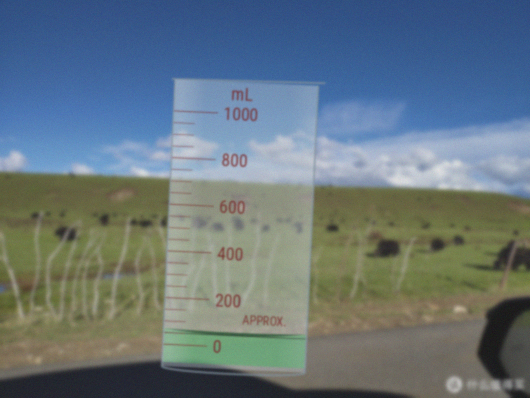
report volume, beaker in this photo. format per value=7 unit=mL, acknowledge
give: value=50 unit=mL
